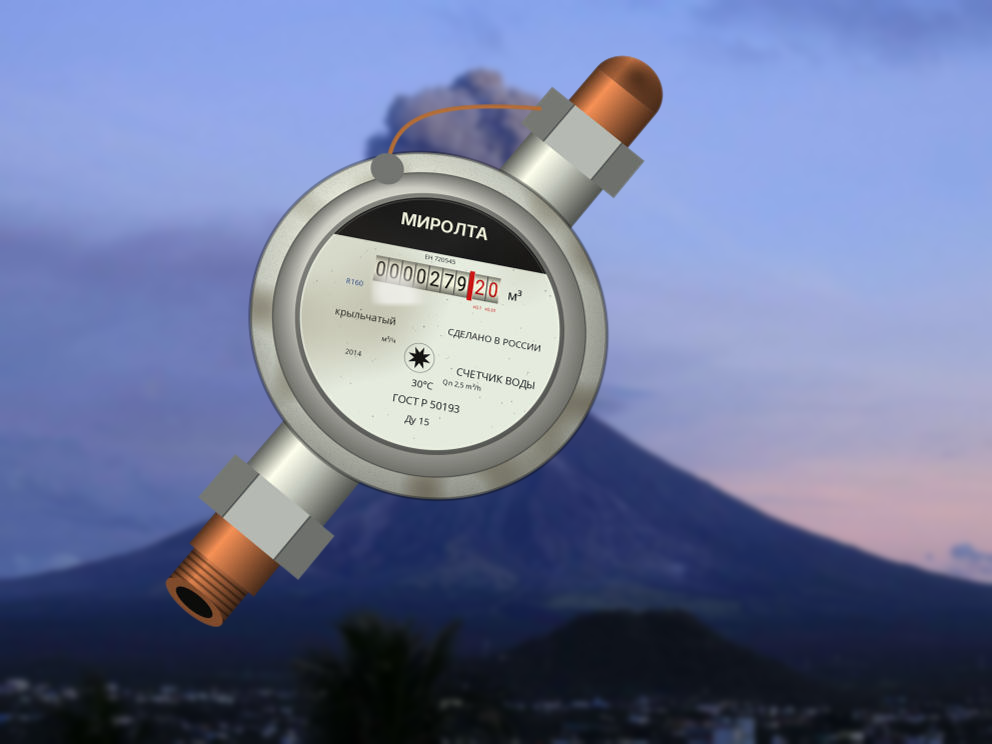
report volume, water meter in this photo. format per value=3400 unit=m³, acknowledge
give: value=279.20 unit=m³
